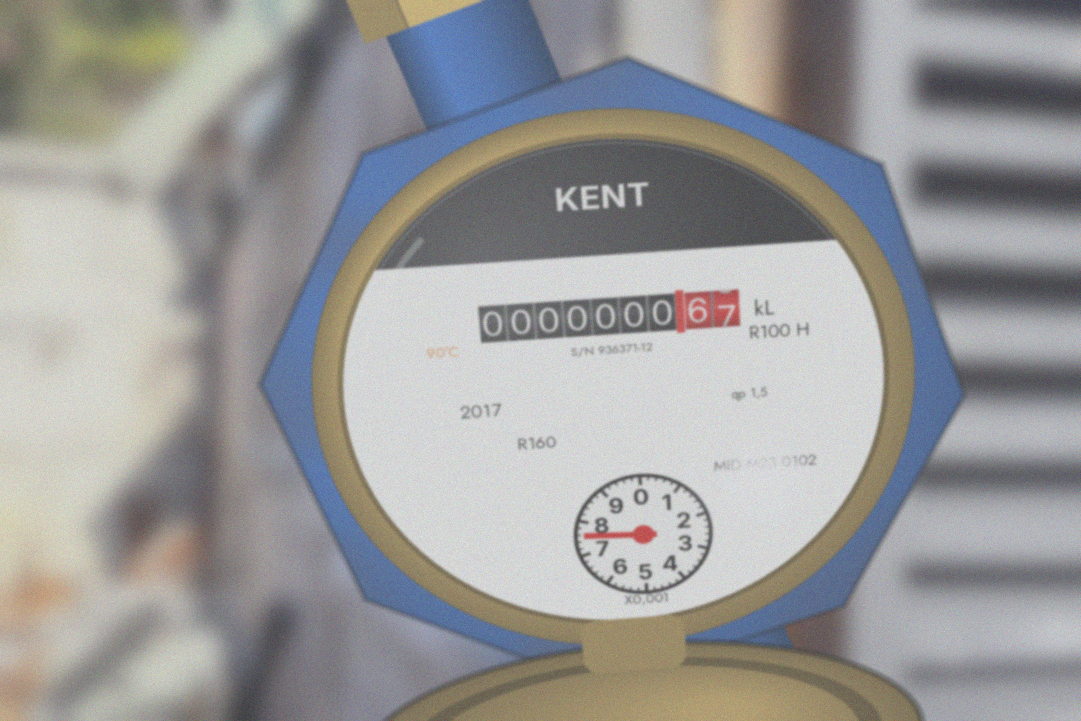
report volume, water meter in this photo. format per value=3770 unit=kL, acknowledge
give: value=0.667 unit=kL
